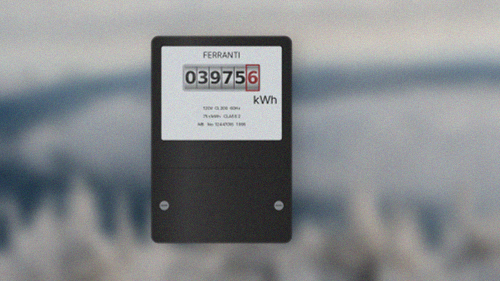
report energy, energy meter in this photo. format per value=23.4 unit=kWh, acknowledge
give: value=3975.6 unit=kWh
